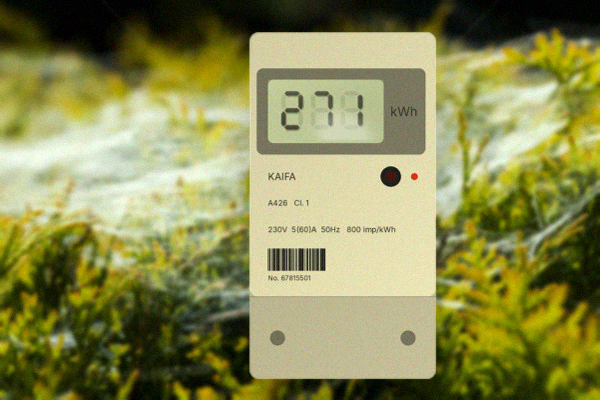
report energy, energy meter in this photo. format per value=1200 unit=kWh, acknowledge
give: value=271 unit=kWh
